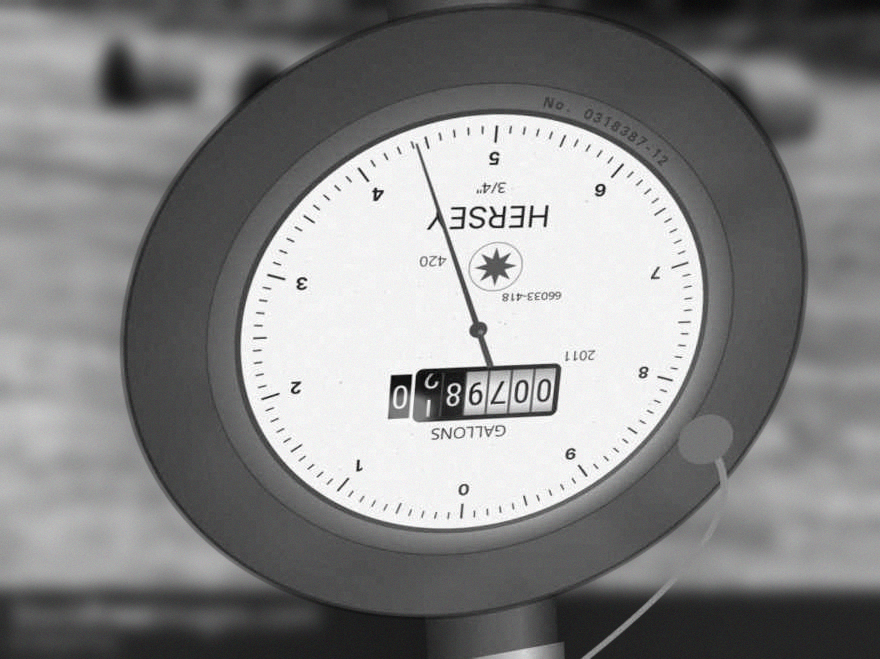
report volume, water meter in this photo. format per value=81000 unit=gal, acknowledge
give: value=79814.4 unit=gal
